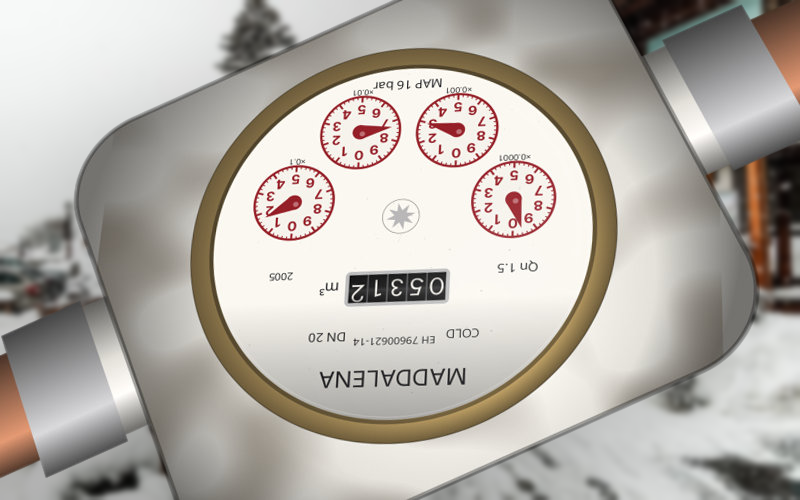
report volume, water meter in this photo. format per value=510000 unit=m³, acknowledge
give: value=5312.1729 unit=m³
